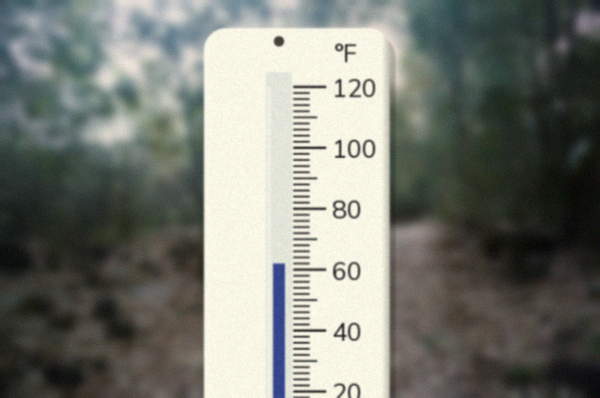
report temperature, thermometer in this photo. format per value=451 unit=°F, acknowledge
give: value=62 unit=°F
